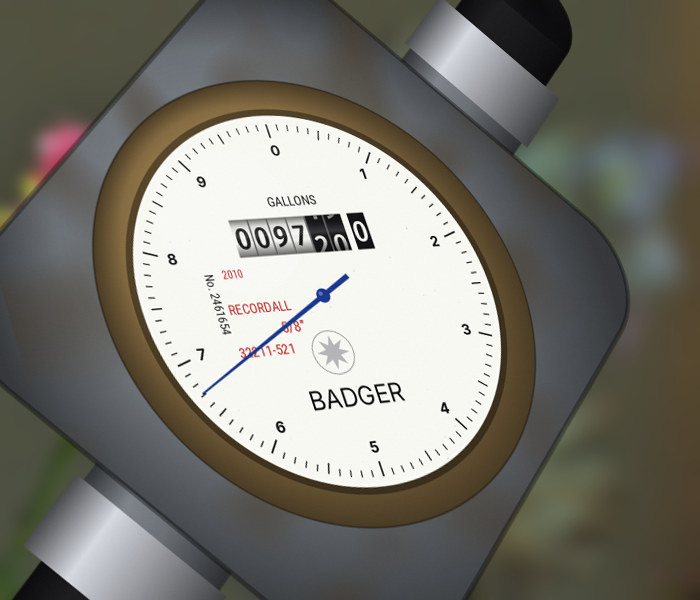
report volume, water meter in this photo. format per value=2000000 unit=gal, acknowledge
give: value=97196.7 unit=gal
